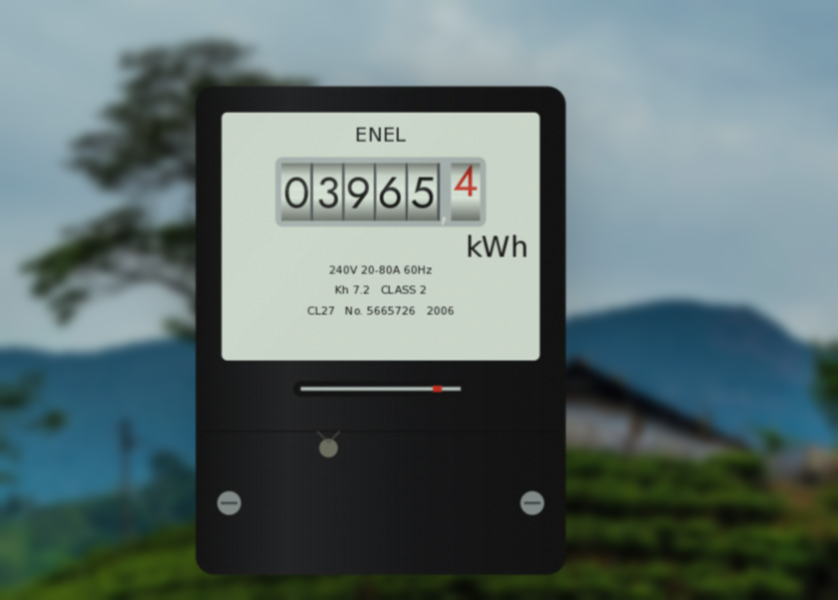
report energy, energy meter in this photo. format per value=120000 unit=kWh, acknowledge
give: value=3965.4 unit=kWh
